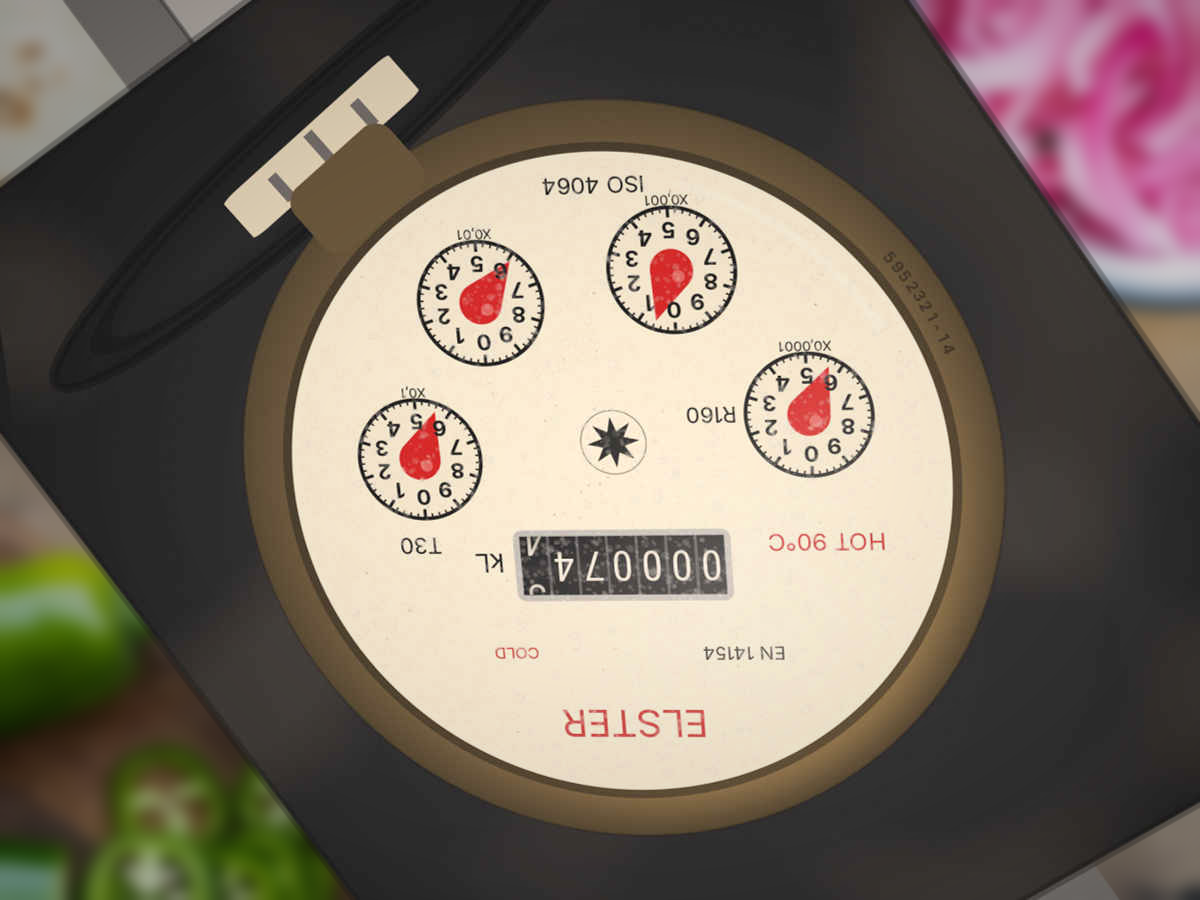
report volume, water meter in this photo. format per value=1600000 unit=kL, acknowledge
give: value=743.5605 unit=kL
